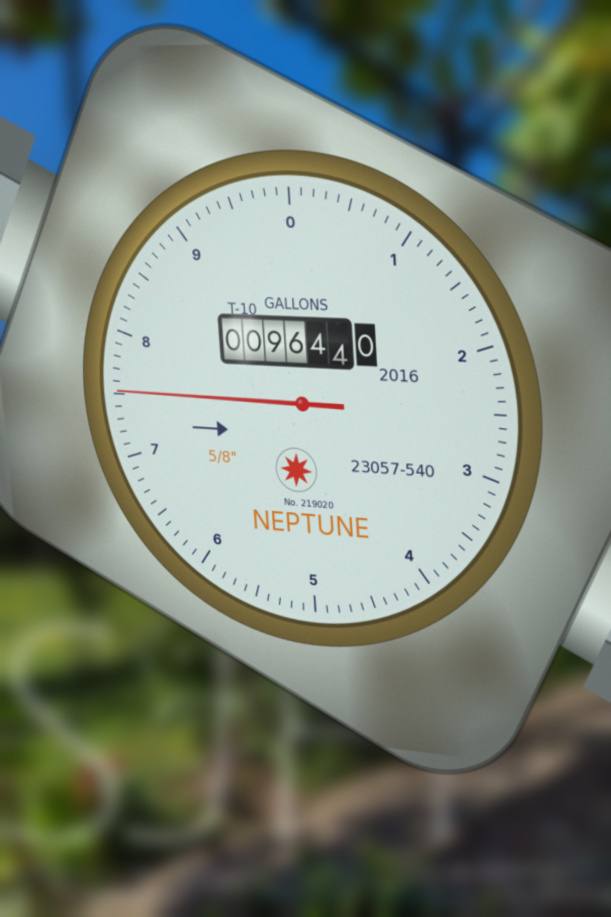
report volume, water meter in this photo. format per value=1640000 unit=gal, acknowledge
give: value=96437.5 unit=gal
